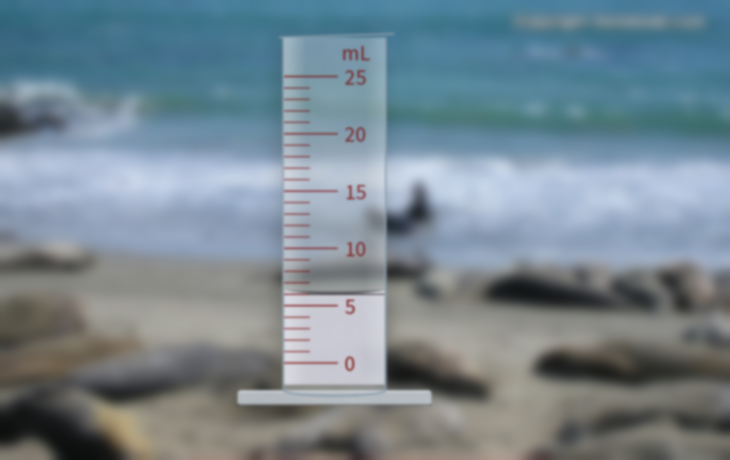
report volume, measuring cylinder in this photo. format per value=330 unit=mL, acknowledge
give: value=6 unit=mL
